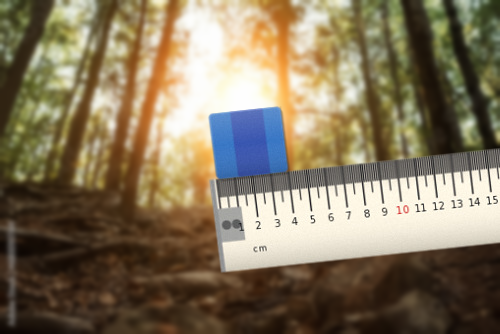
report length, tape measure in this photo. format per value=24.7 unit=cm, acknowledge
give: value=4 unit=cm
